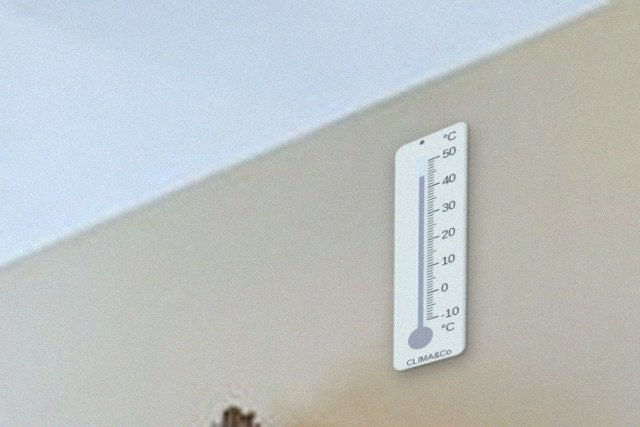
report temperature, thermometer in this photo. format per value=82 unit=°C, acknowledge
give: value=45 unit=°C
